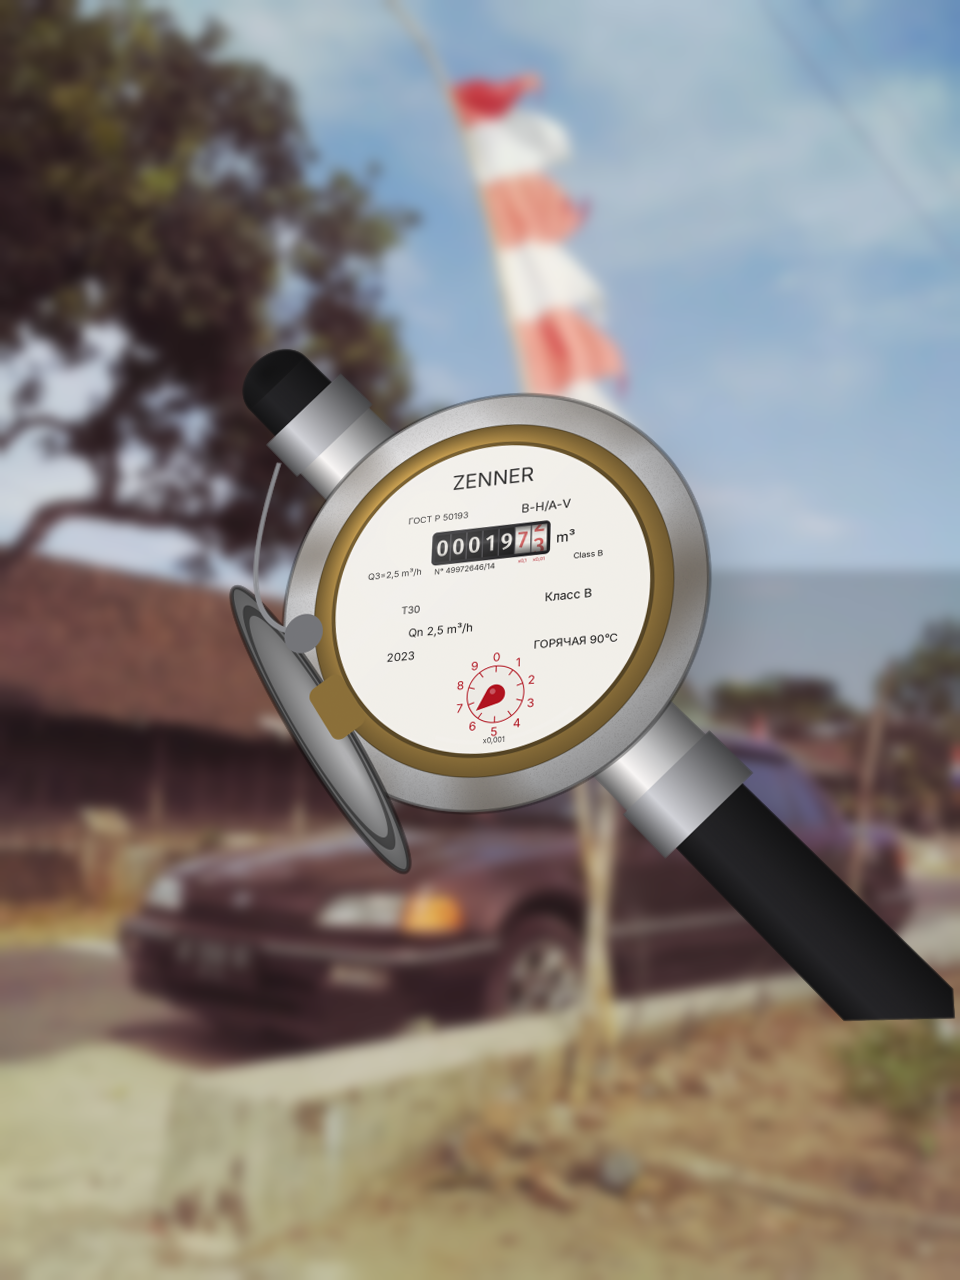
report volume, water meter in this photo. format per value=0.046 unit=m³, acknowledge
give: value=19.726 unit=m³
